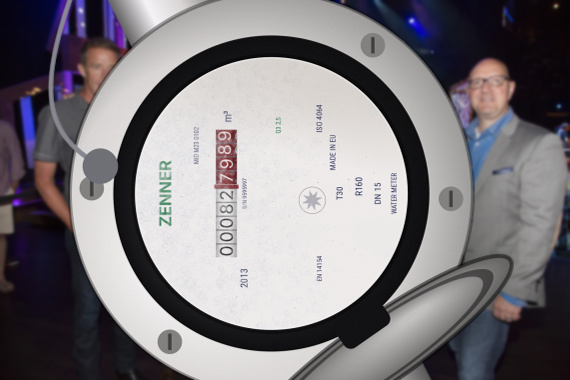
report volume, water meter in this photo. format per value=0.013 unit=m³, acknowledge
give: value=82.7989 unit=m³
